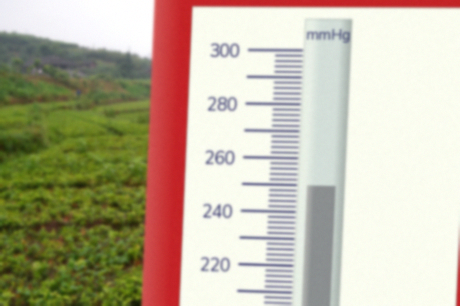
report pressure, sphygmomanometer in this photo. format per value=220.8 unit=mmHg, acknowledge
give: value=250 unit=mmHg
